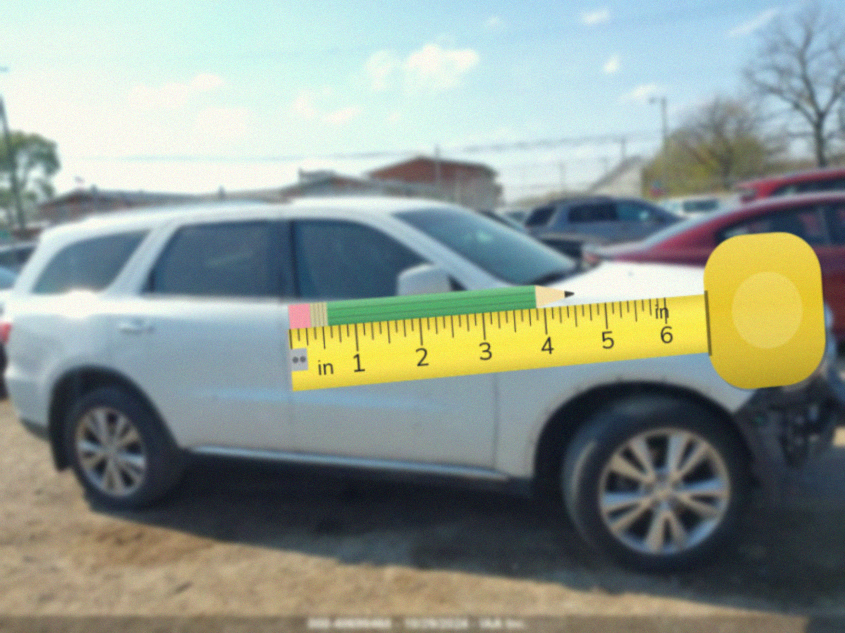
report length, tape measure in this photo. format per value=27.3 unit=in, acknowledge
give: value=4.5 unit=in
